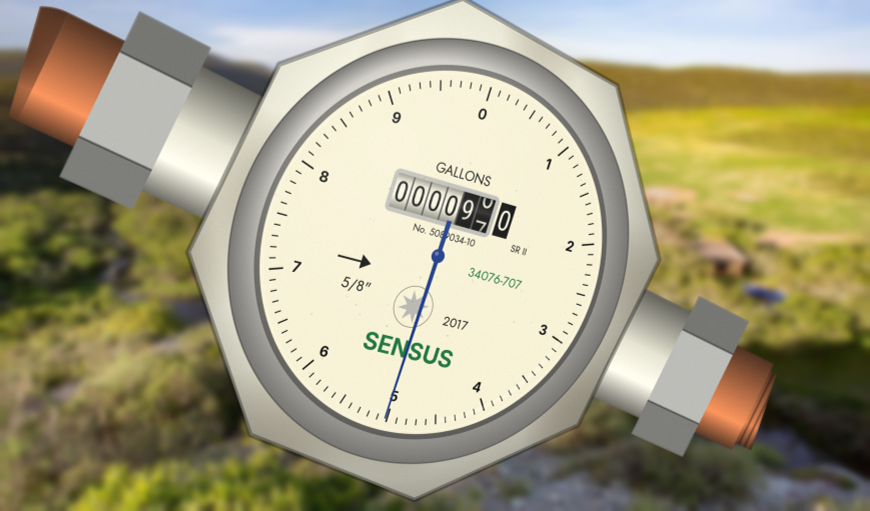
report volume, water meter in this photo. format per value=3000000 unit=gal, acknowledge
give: value=965.0 unit=gal
